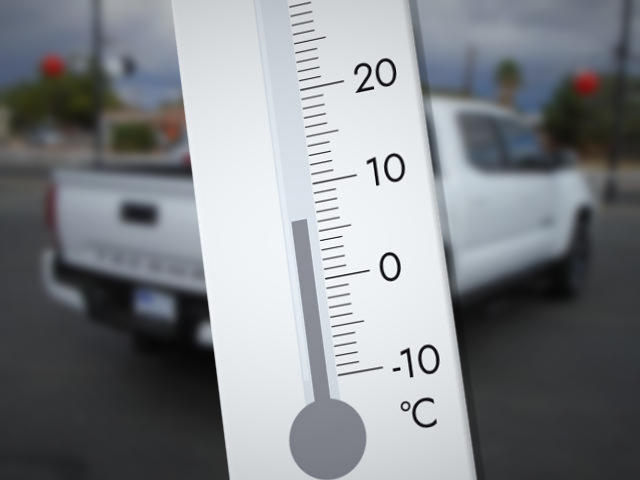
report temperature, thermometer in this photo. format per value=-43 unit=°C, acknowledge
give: value=6.5 unit=°C
